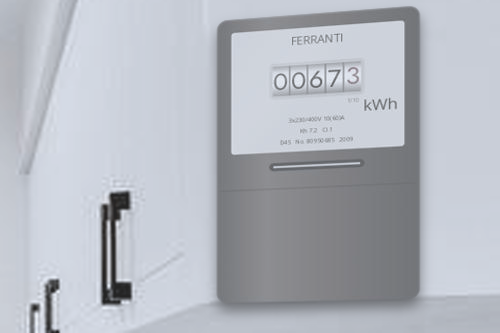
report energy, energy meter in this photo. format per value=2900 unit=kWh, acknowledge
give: value=67.3 unit=kWh
